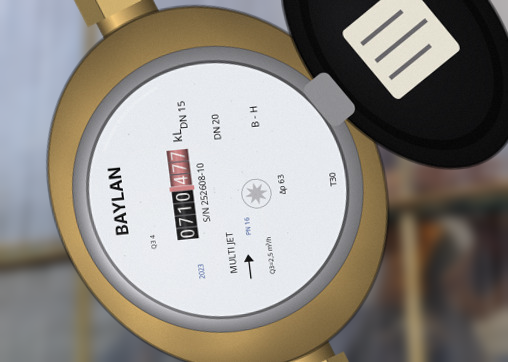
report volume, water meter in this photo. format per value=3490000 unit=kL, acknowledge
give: value=710.477 unit=kL
